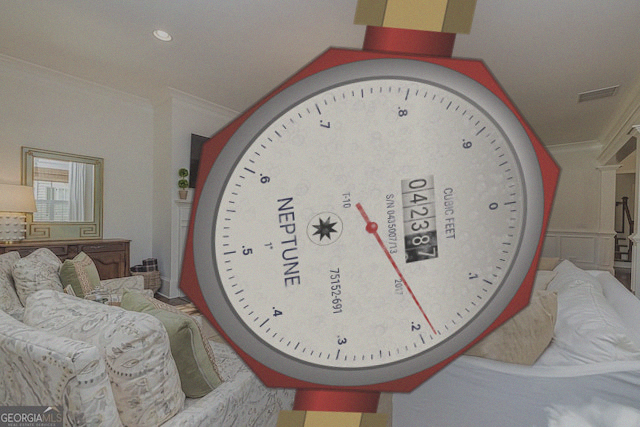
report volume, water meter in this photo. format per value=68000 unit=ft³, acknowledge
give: value=42387.18 unit=ft³
